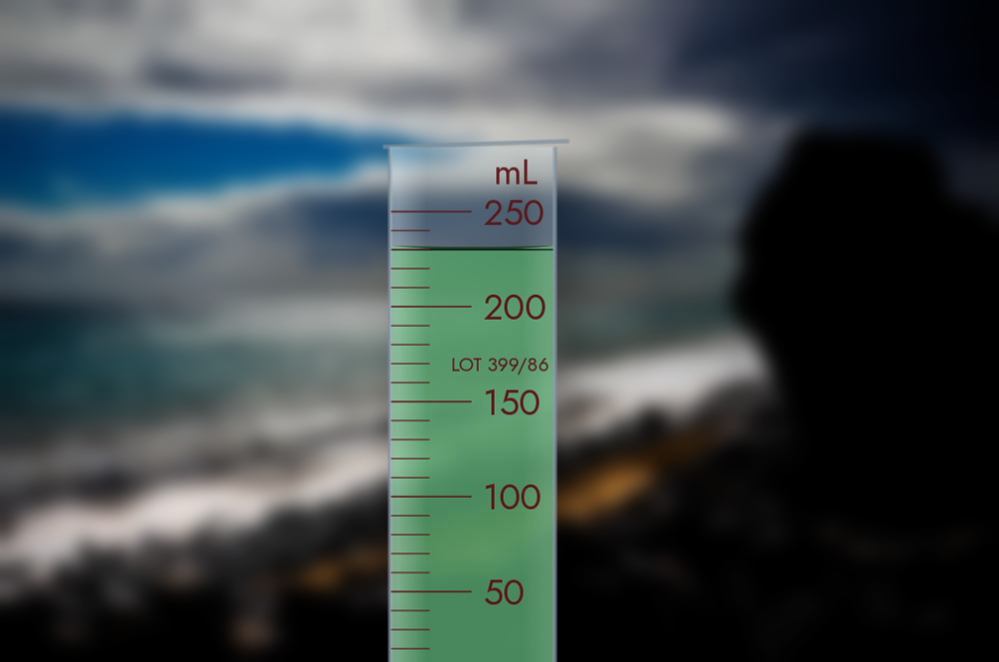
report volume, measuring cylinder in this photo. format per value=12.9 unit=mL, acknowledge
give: value=230 unit=mL
